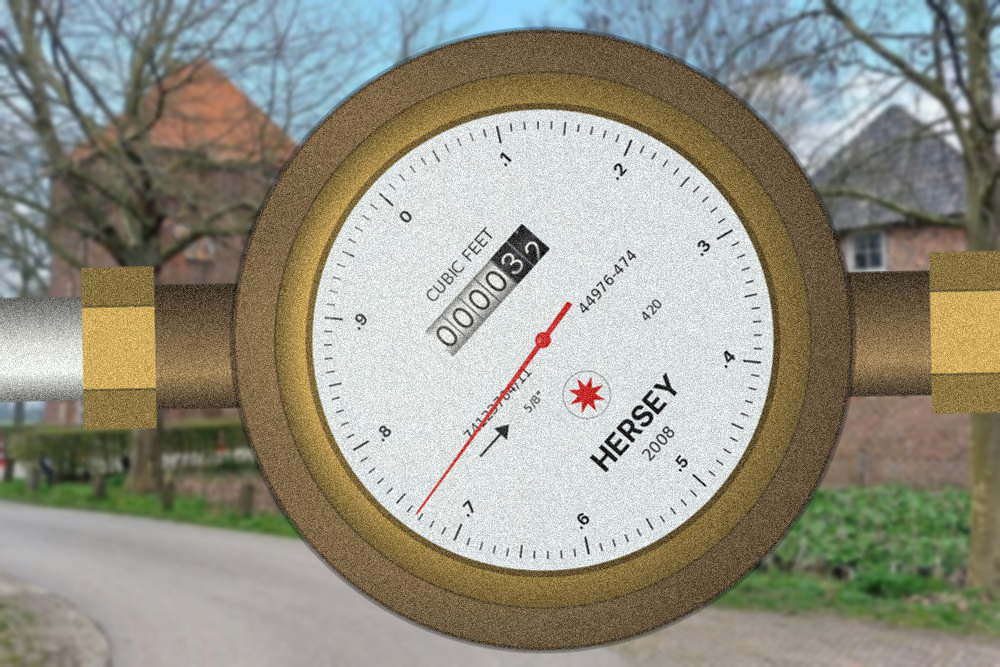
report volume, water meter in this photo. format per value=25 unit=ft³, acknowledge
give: value=31.73 unit=ft³
